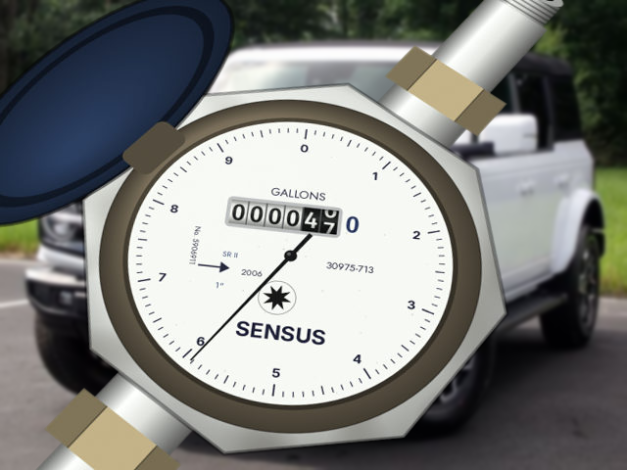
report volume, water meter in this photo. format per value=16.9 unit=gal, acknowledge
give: value=465.9 unit=gal
